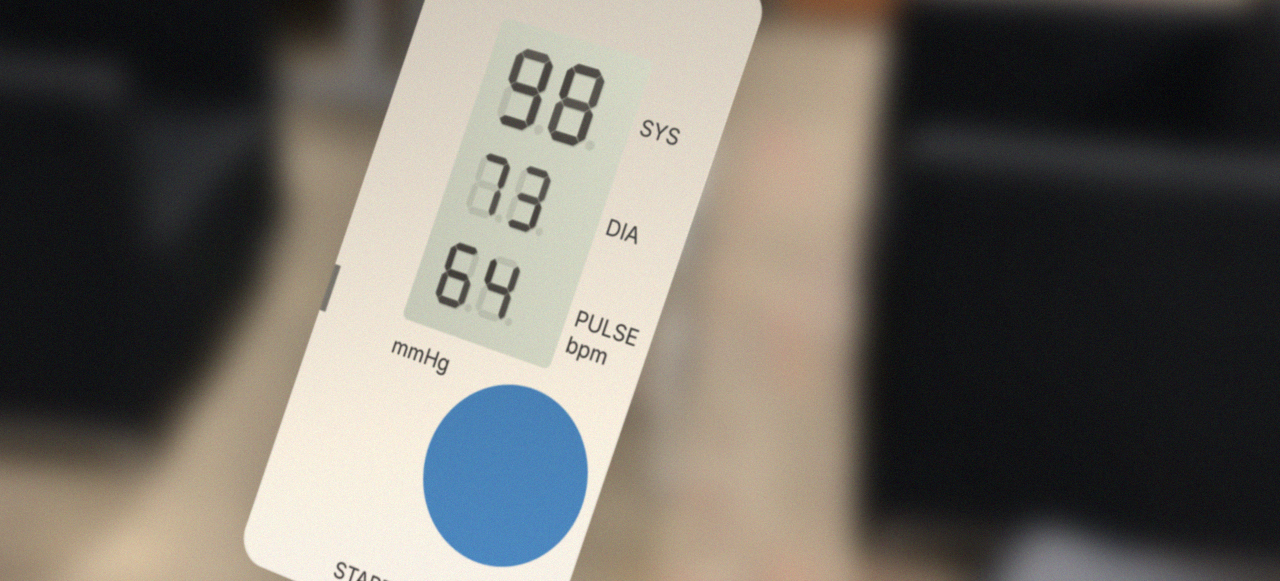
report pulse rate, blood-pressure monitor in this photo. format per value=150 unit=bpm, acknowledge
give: value=64 unit=bpm
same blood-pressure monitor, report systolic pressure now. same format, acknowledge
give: value=98 unit=mmHg
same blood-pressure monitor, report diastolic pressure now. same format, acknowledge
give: value=73 unit=mmHg
